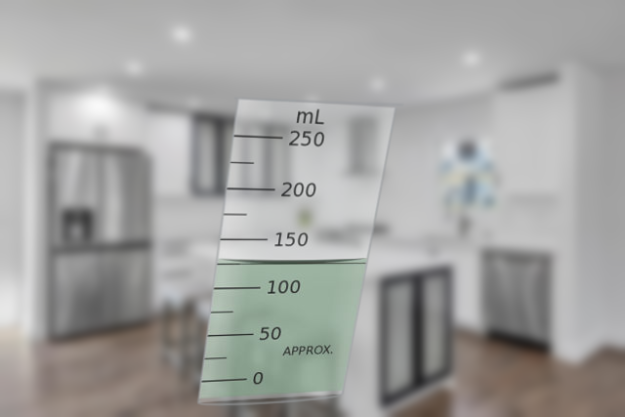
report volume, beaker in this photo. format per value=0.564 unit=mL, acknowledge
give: value=125 unit=mL
